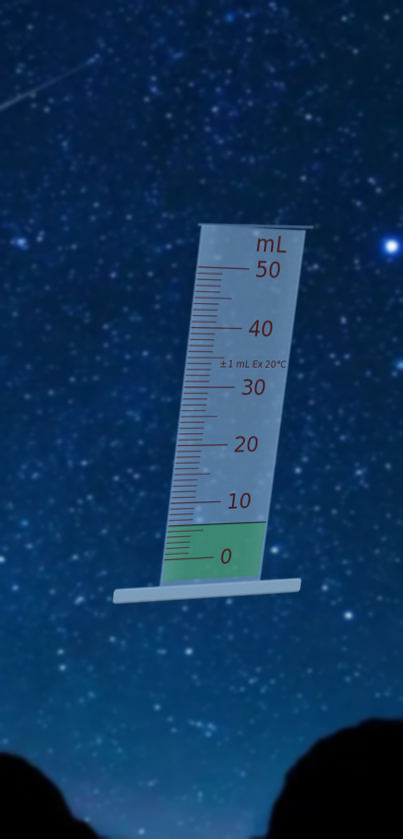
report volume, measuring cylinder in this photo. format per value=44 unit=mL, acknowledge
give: value=6 unit=mL
